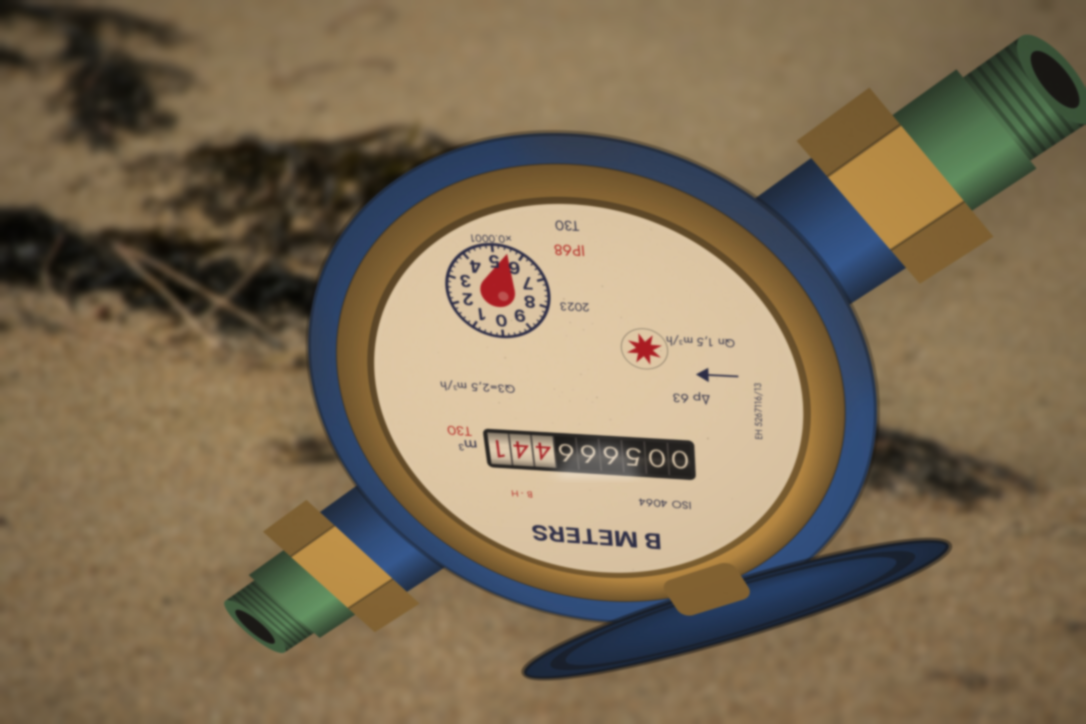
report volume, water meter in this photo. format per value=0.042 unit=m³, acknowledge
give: value=5666.4415 unit=m³
